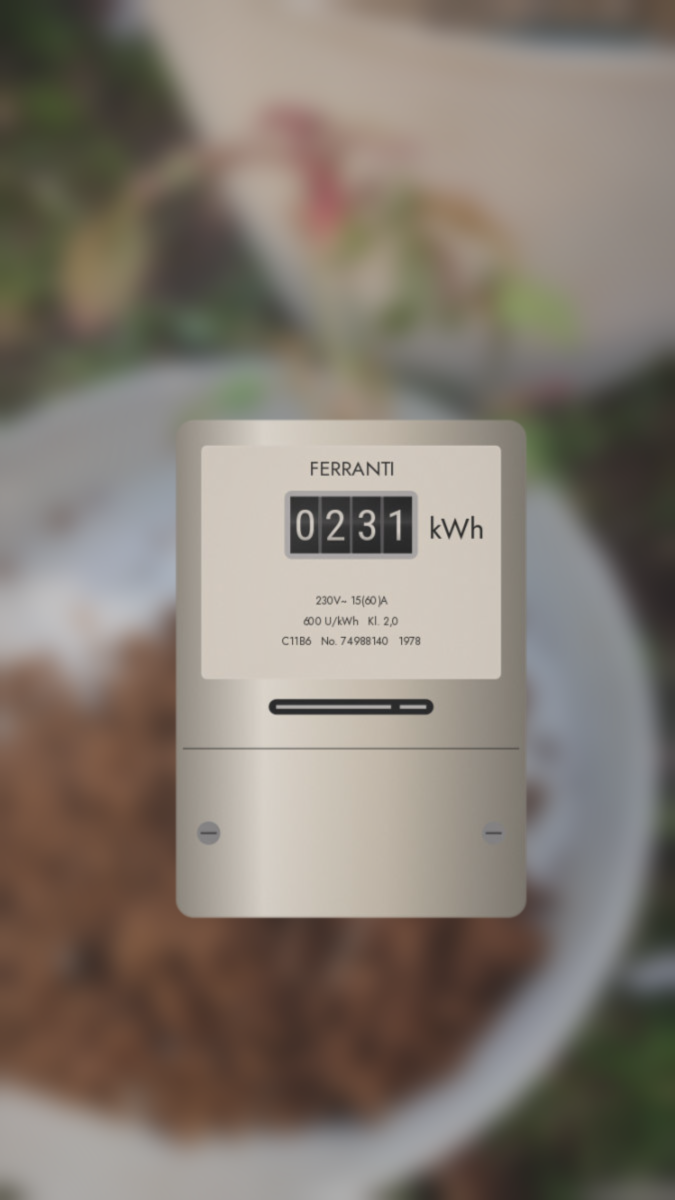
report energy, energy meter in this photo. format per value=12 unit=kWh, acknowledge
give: value=231 unit=kWh
